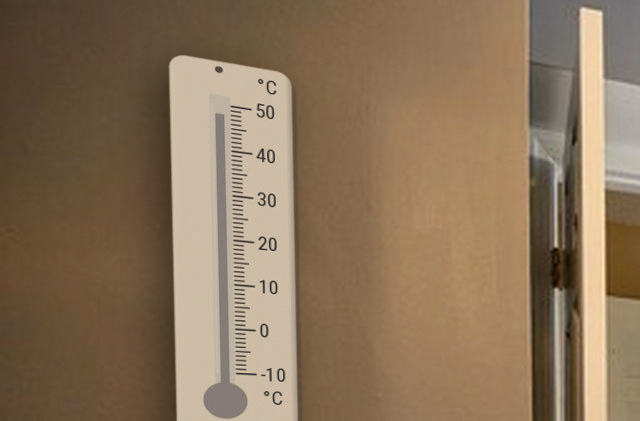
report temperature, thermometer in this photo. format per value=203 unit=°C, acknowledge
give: value=48 unit=°C
